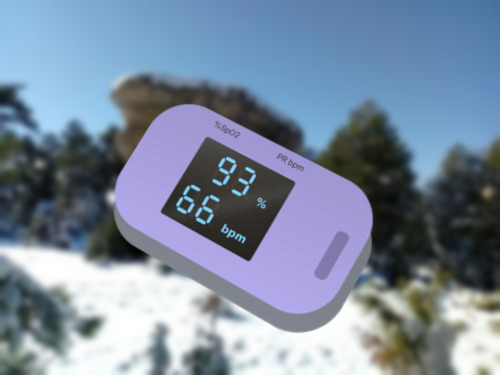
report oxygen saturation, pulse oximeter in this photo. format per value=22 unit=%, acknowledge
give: value=93 unit=%
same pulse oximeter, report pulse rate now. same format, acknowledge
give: value=66 unit=bpm
